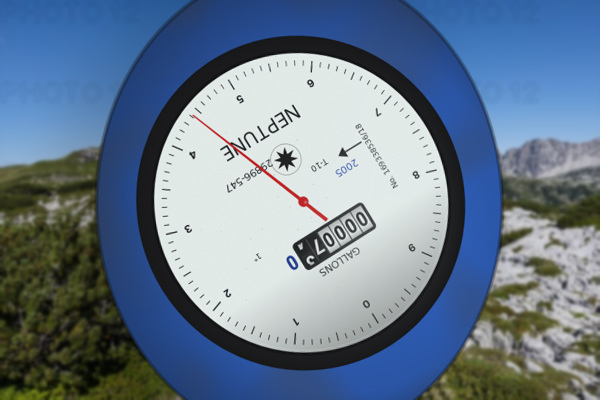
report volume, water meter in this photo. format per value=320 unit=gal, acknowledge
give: value=734.4 unit=gal
